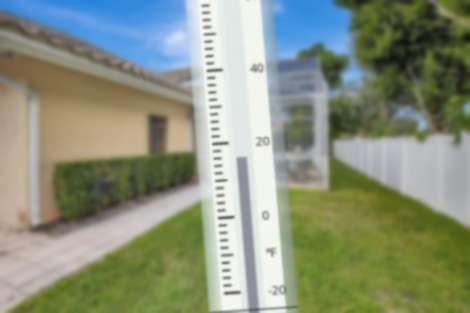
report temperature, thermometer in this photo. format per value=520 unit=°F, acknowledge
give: value=16 unit=°F
